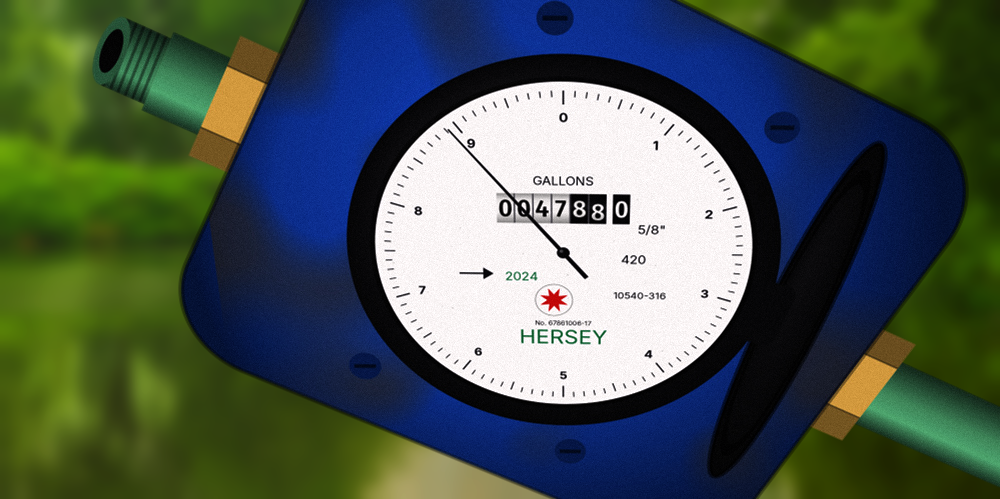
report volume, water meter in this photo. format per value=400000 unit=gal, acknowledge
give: value=47878.9 unit=gal
